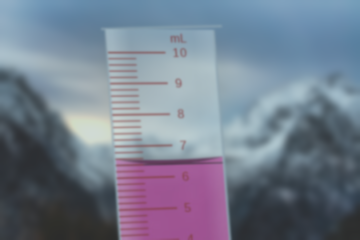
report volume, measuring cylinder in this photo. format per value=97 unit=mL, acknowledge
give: value=6.4 unit=mL
